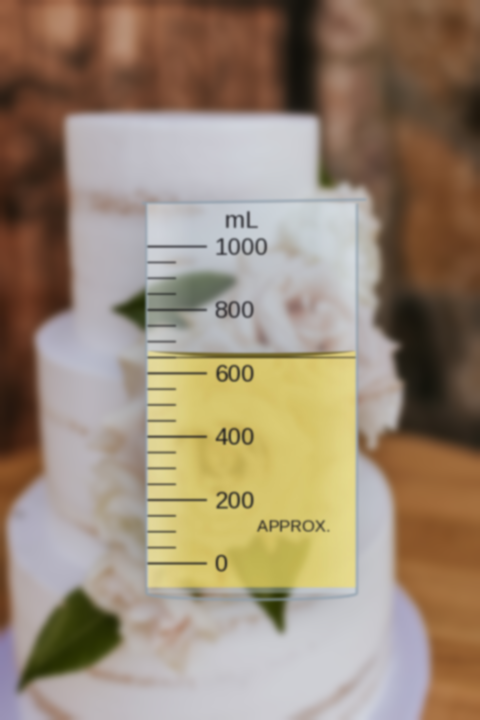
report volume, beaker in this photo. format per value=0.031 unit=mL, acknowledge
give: value=650 unit=mL
